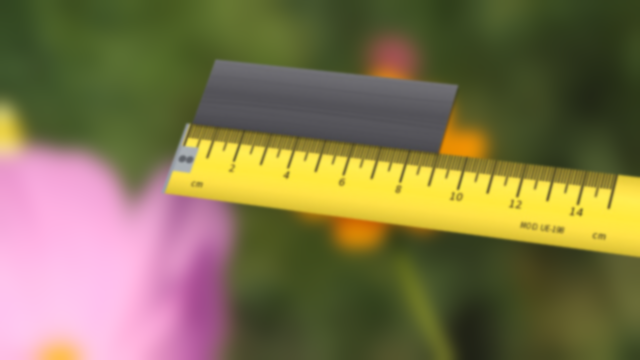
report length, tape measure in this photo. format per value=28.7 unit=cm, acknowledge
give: value=9 unit=cm
